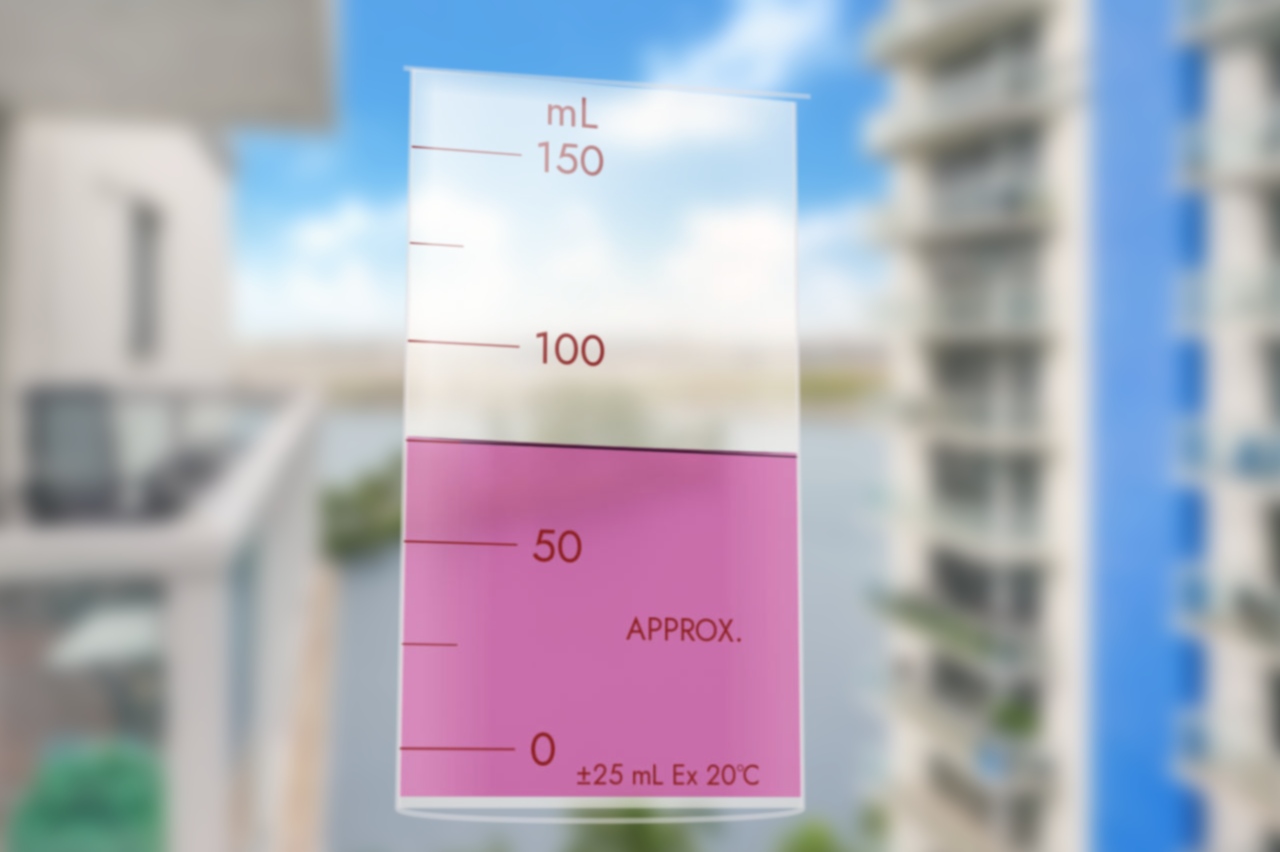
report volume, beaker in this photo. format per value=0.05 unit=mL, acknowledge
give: value=75 unit=mL
